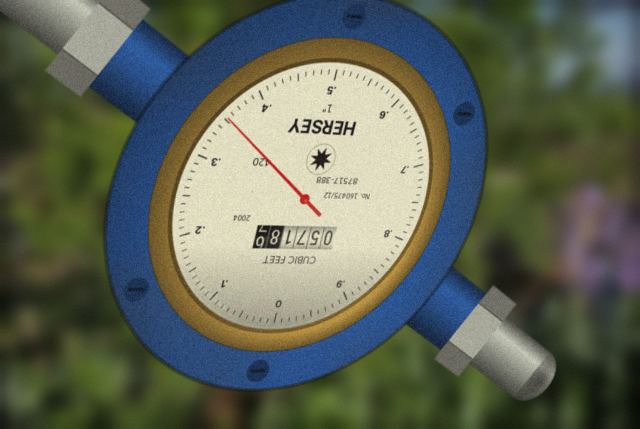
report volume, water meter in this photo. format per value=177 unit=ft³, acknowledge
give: value=57186.35 unit=ft³
